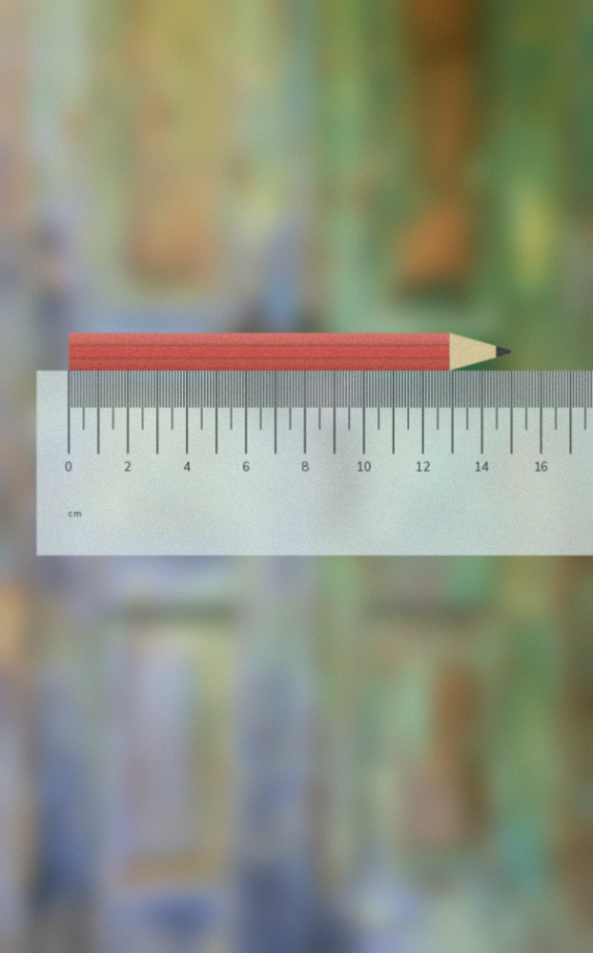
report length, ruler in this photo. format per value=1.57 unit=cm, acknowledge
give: value=15 unit=cm
